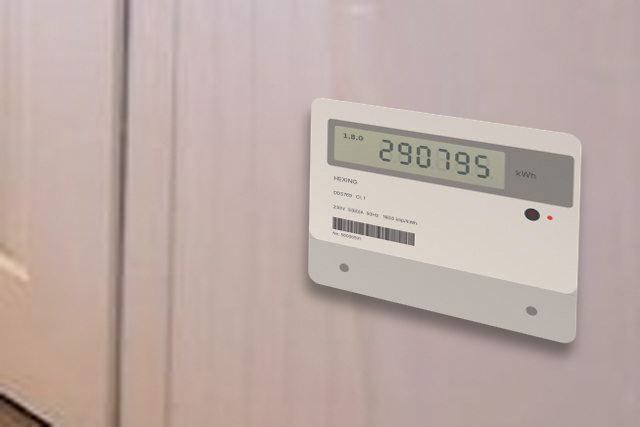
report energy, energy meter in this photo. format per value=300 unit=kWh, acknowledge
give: value=290795 unit=kWh
